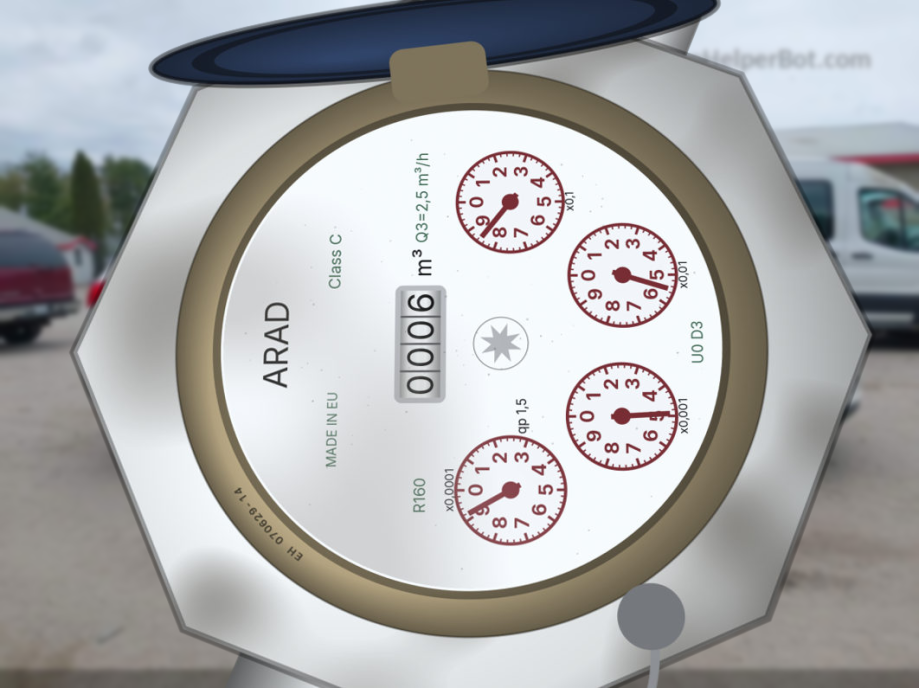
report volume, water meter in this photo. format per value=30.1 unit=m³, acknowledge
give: value=6.8549 unit=m³
